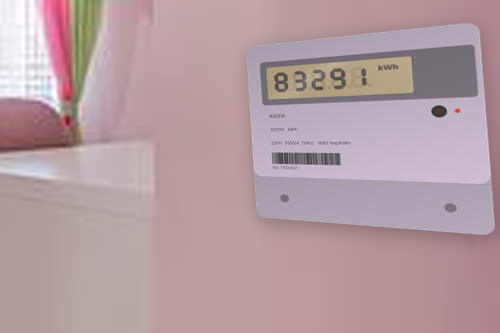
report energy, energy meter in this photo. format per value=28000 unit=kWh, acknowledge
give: value=83291 unit=kWh
